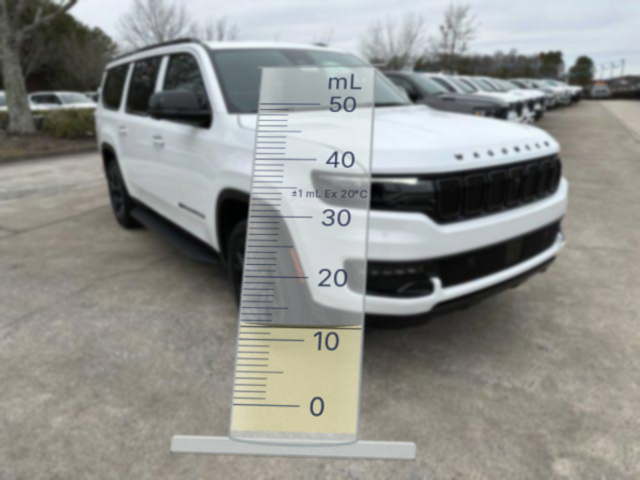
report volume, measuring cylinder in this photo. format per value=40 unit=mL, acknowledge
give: value=12 unit=mL
